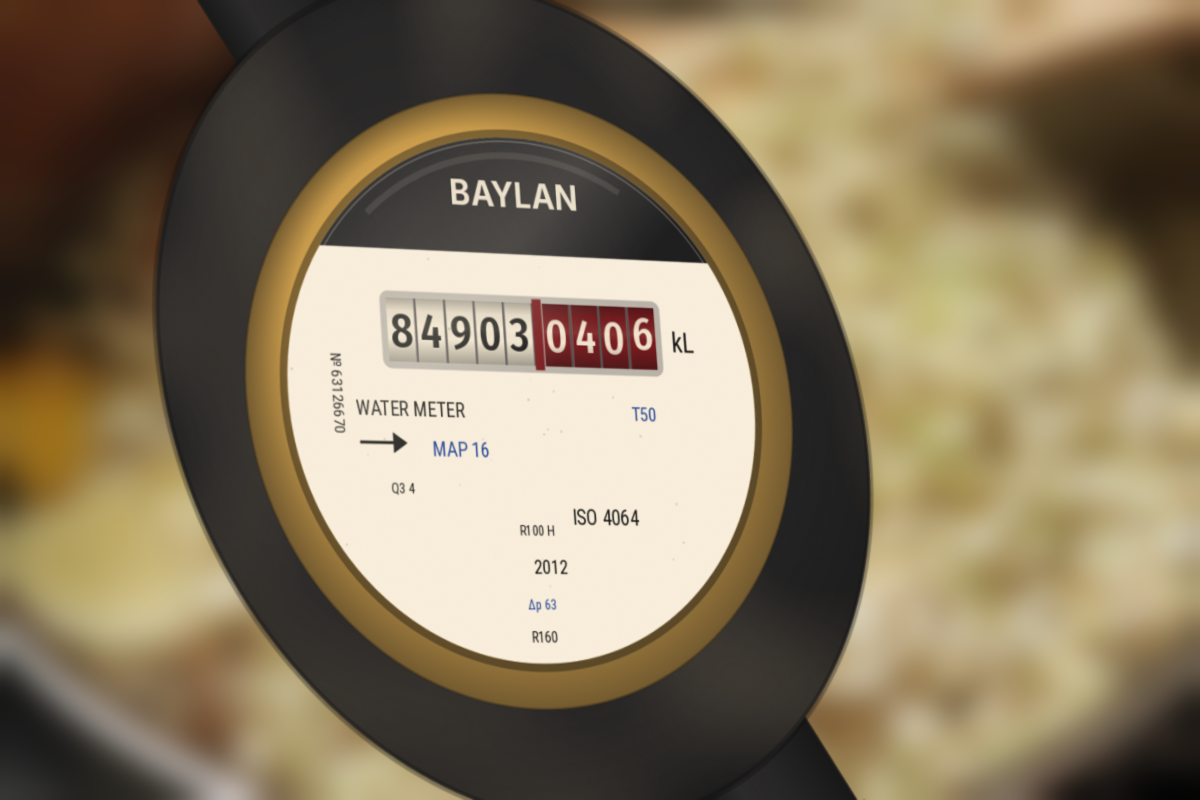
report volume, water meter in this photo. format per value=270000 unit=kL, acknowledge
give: value=84903.0406 unit=kL
